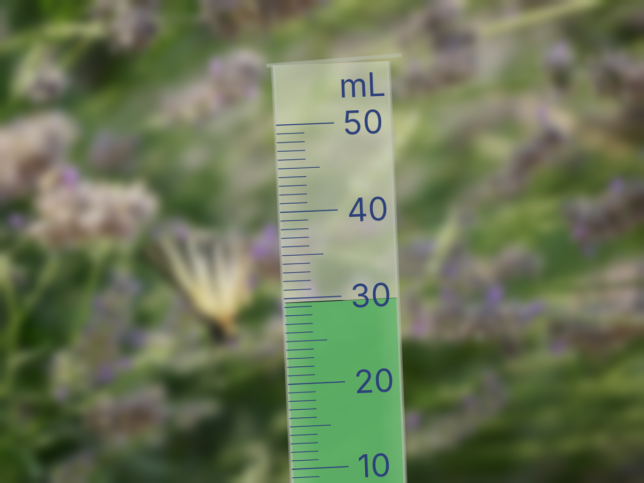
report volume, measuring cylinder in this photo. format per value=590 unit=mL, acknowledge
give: value=29.5 unit=mL
